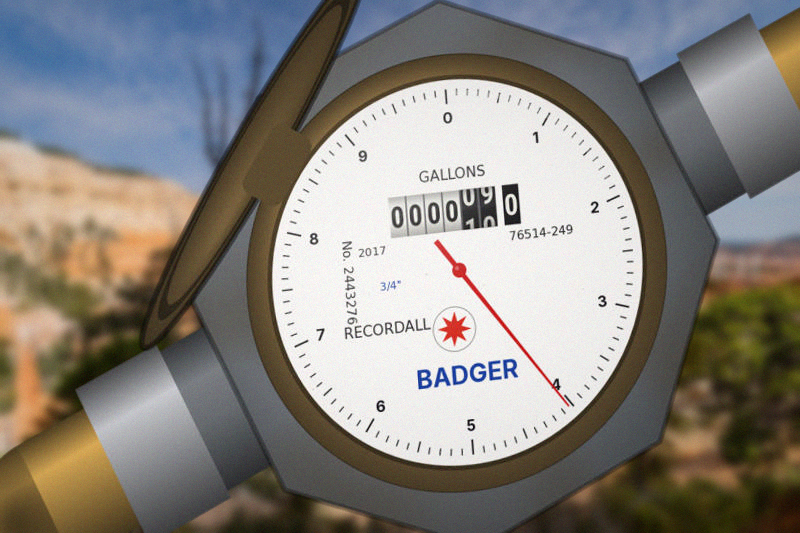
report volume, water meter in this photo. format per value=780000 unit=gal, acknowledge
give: value=94.0 unit=gal
